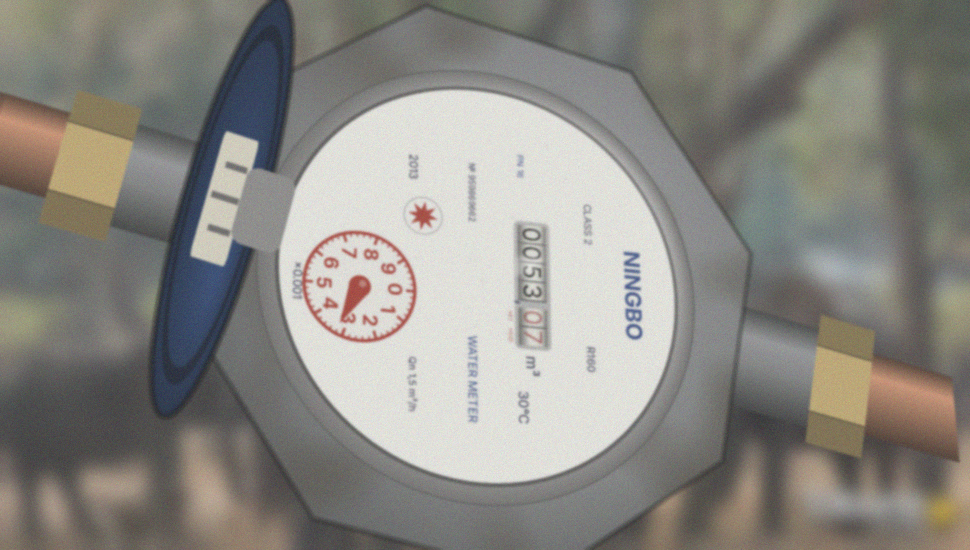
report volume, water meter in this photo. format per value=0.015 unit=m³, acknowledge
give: value=53.073 unit=m³
